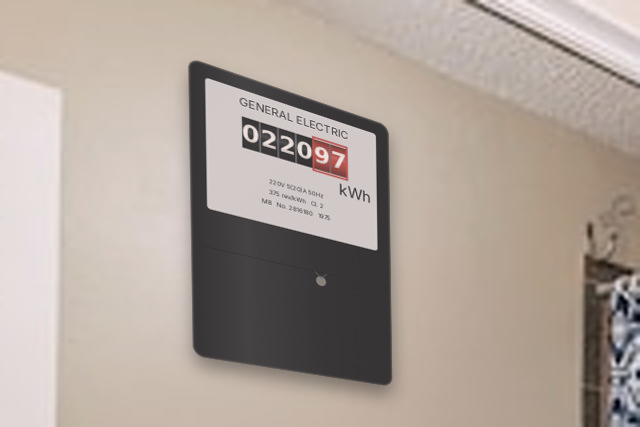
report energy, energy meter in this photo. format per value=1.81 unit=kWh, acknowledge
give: value=220.97 unit=kWh
